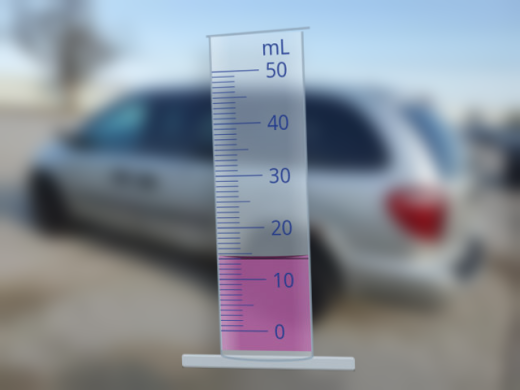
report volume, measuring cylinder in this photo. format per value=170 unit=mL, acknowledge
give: value=14 unit=mL
